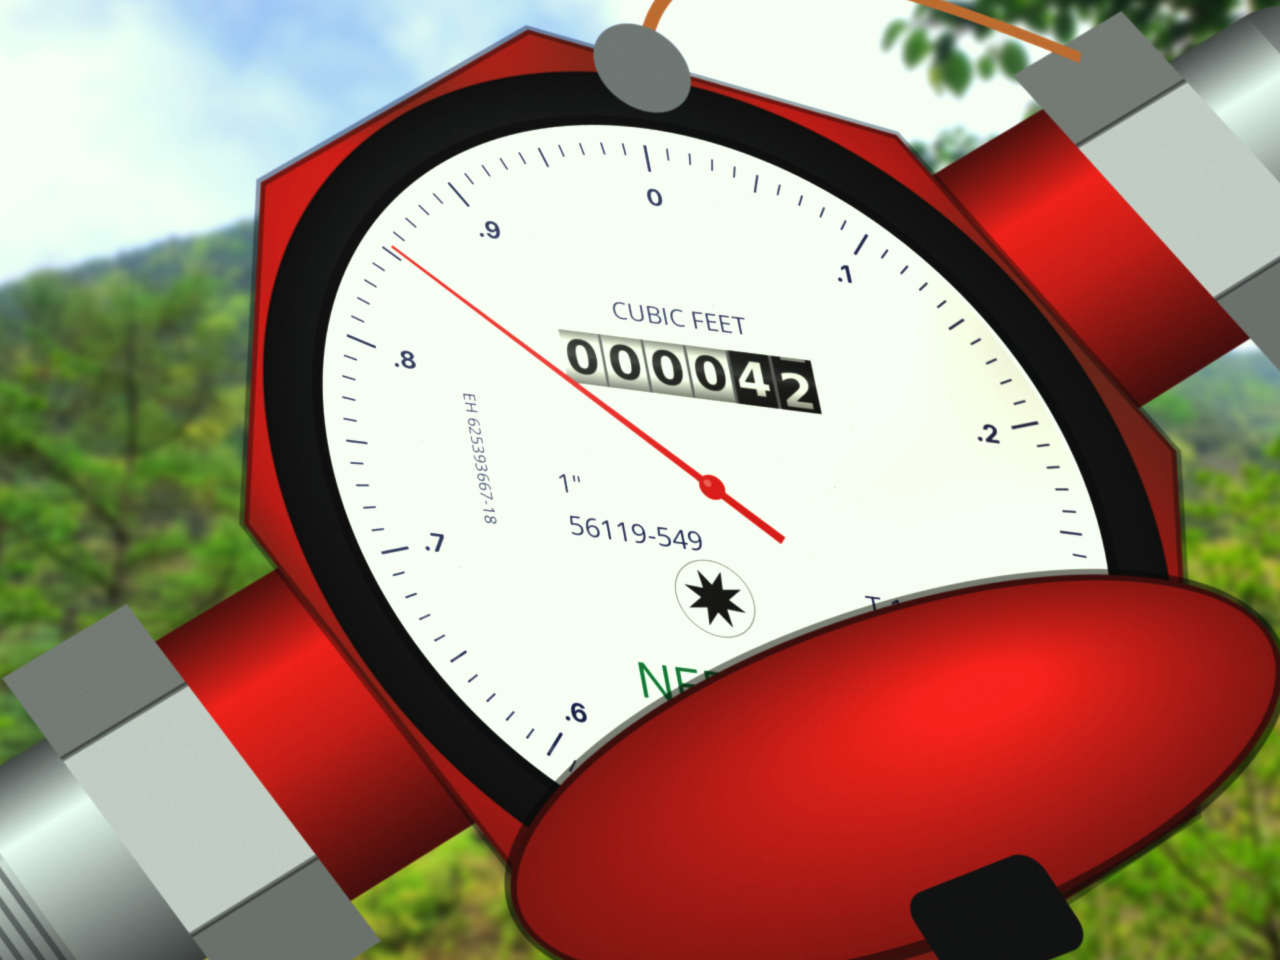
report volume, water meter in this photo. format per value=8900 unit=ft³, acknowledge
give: value=41.85 unit=ft³
